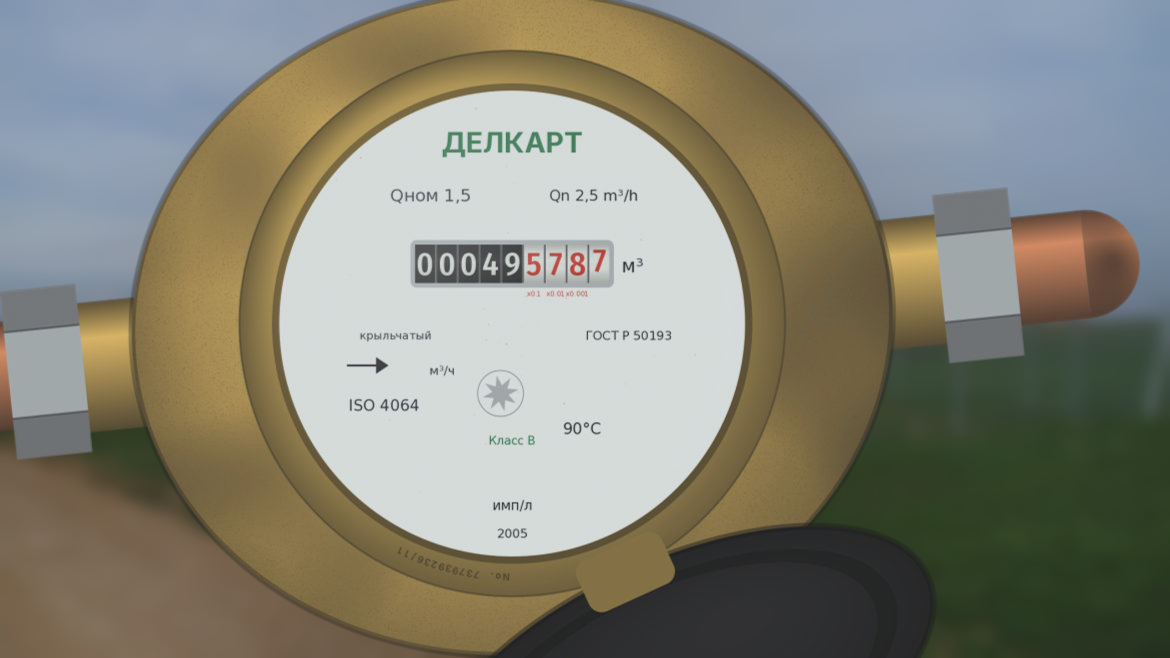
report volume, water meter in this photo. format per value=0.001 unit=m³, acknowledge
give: value=49.5787 unit=m³
